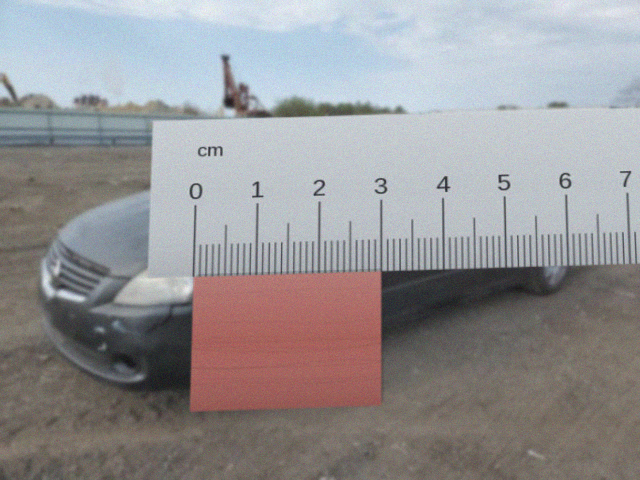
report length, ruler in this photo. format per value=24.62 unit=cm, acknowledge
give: value=3 unit=cm
